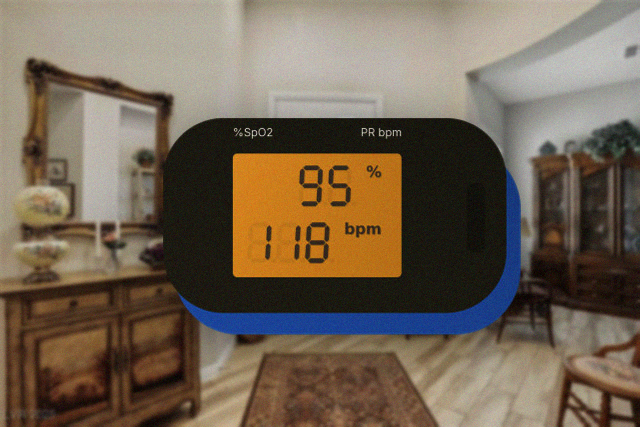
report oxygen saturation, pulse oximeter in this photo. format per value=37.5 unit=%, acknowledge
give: value=95 unit=%
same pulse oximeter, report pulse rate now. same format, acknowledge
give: value=118 unit=bpm
